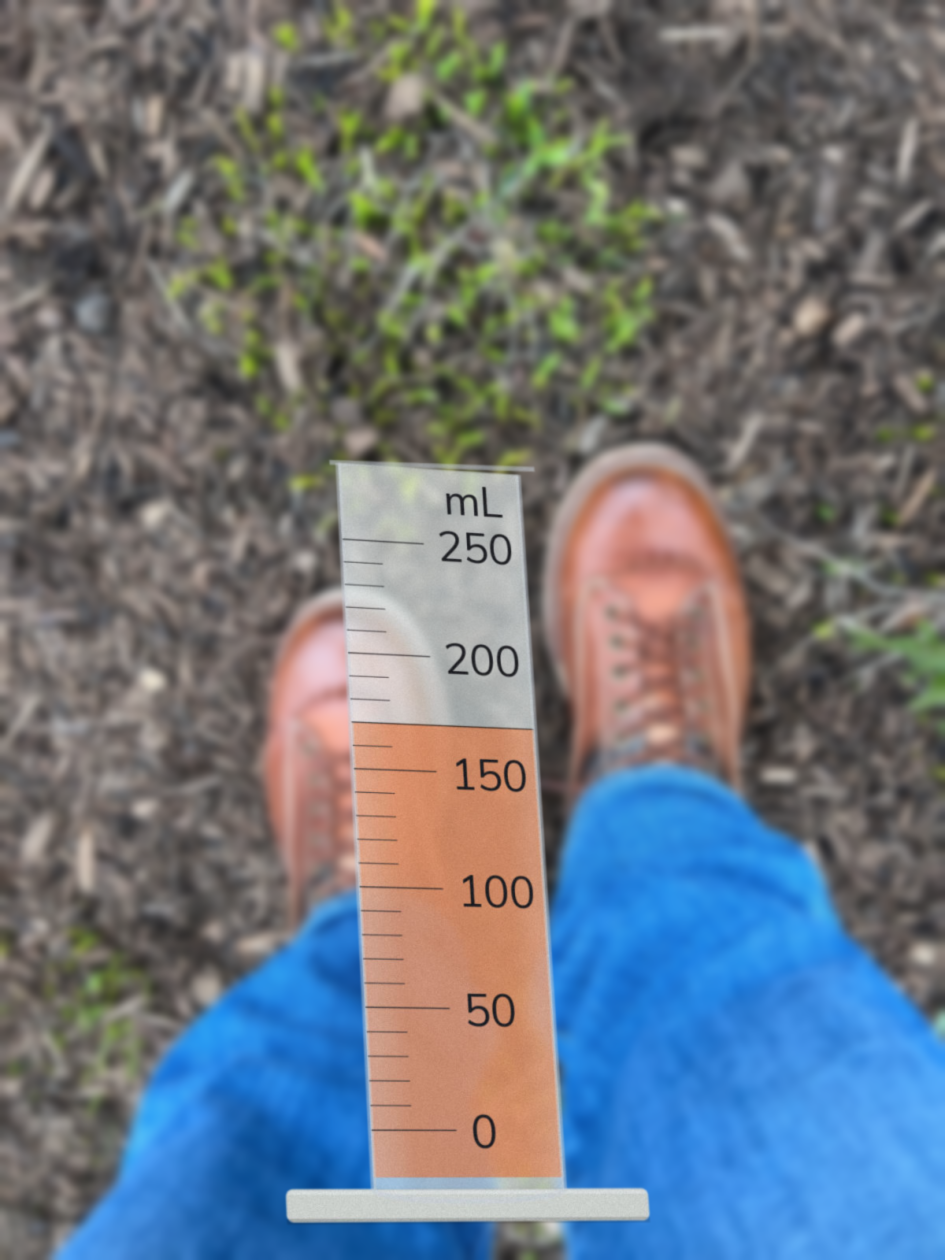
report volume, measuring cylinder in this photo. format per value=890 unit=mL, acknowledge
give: value=170 unit=mL
